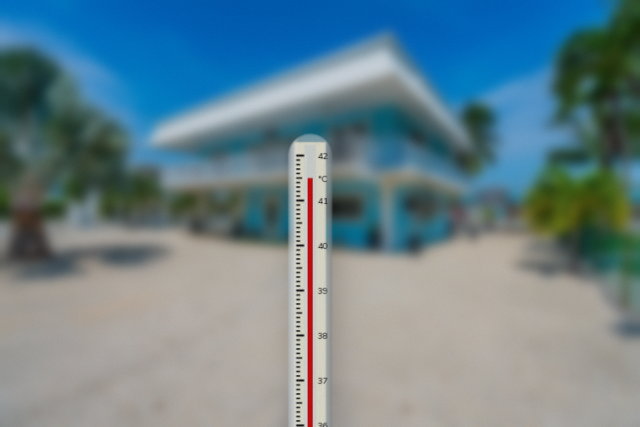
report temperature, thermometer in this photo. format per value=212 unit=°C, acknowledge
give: value=41.5 unit=°C
